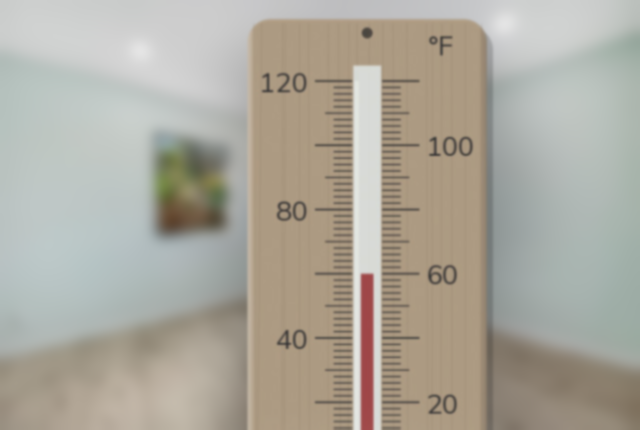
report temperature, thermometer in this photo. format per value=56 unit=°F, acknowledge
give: value=60 unit=°F
